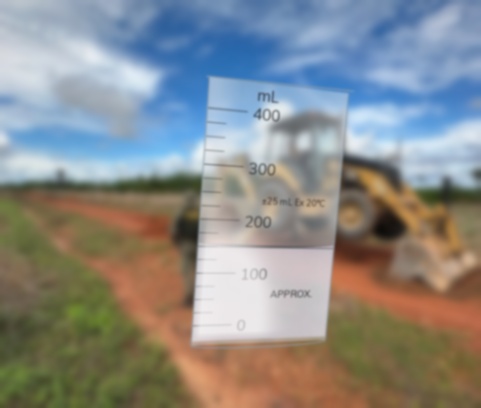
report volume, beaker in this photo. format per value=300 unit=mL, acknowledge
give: value=150 unit=mL
